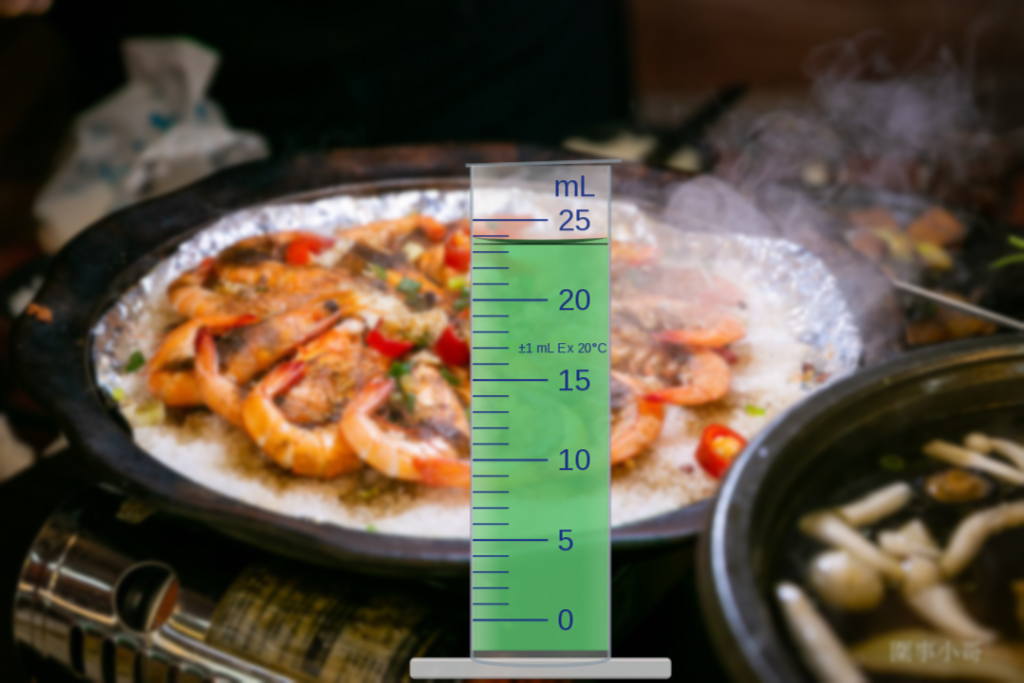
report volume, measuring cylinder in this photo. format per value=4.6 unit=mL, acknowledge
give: value=23.5 unit=mL
